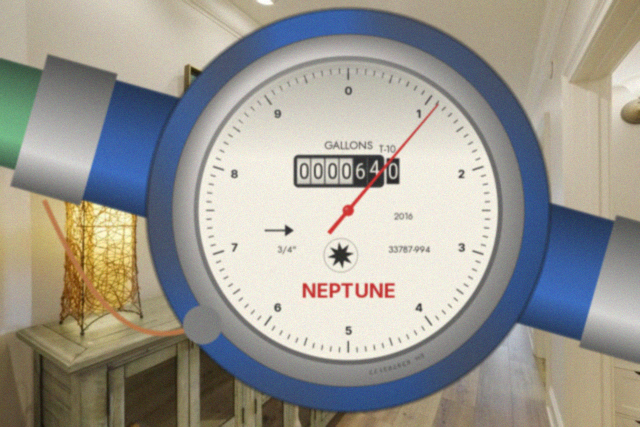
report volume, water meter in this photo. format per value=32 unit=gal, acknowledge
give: value=641.1 unit=gal
